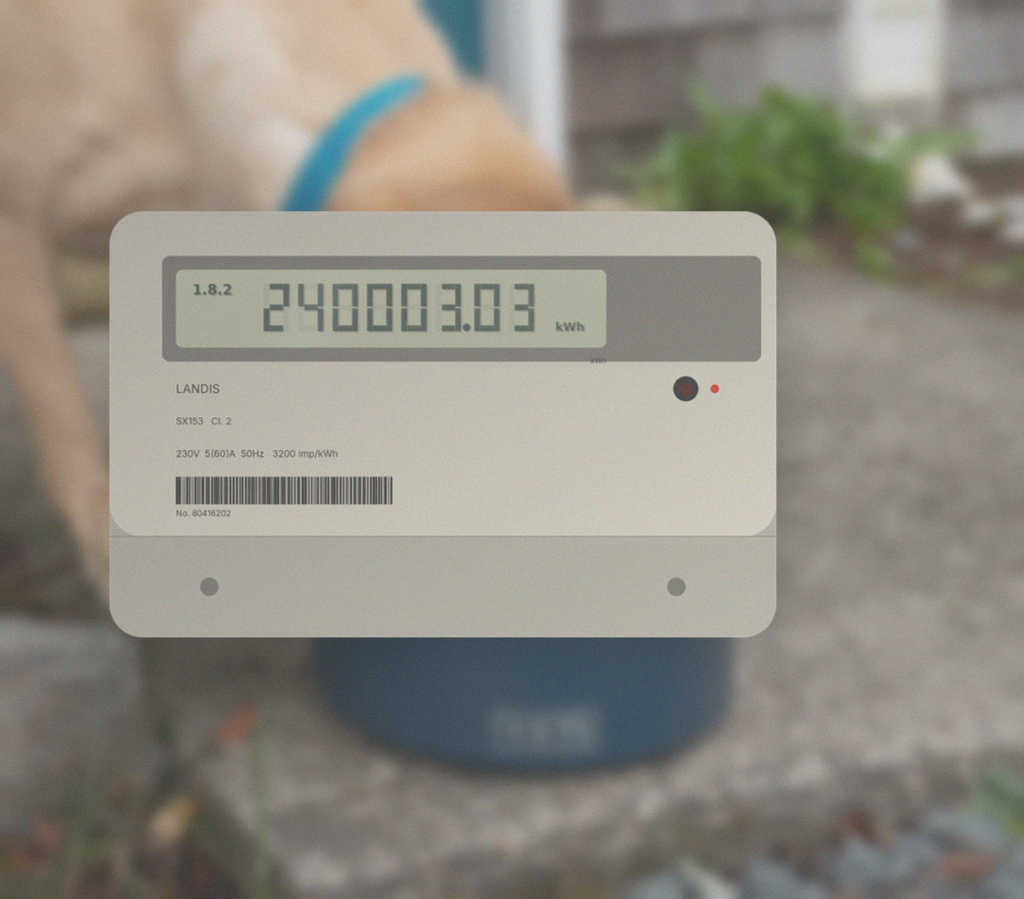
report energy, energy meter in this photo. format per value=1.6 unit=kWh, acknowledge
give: value=240003.03 unit=kWh
